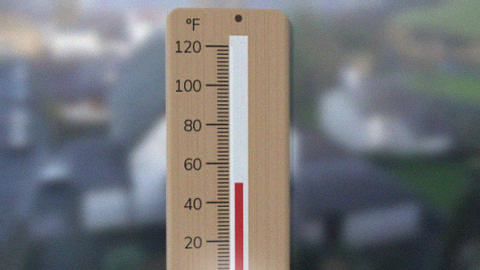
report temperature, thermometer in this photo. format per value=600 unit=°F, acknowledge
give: value=50 unit=°F
